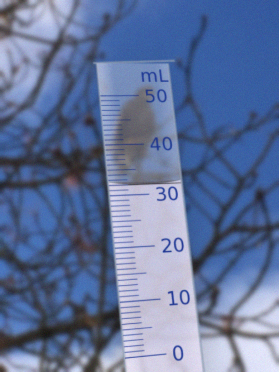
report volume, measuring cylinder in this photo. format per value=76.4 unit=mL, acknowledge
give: value=32 unit=mL
